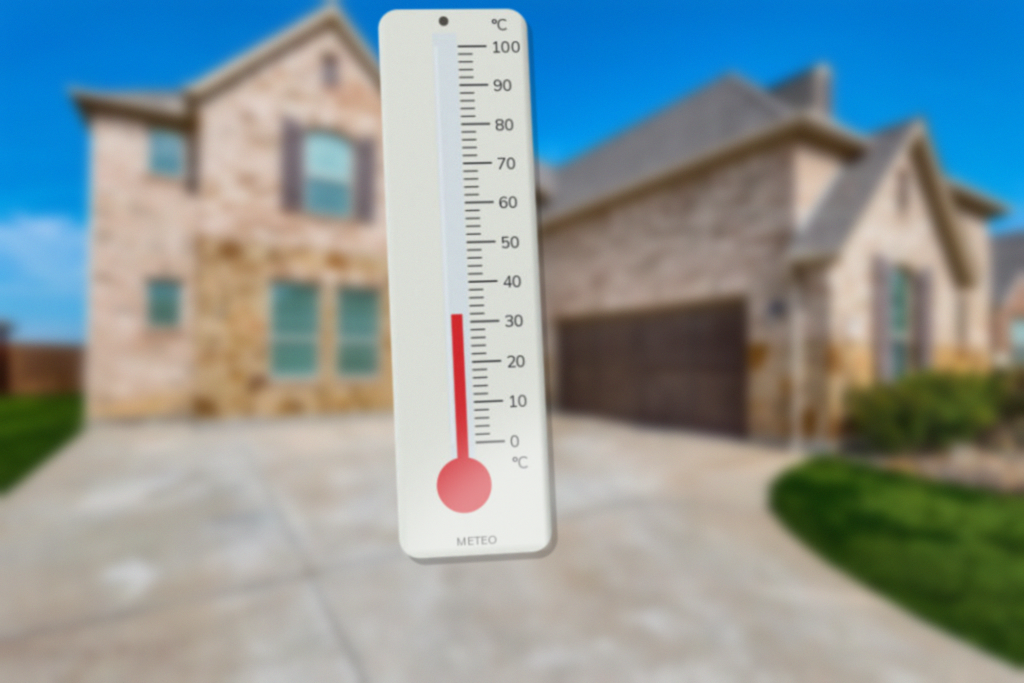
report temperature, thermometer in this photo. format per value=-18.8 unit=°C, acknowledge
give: value=32 unit=°C
